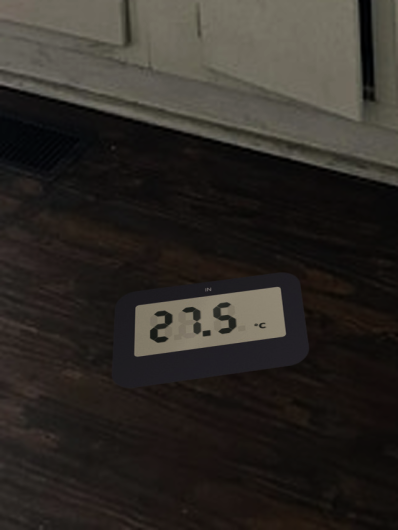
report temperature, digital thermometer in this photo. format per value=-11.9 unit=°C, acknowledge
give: value=27.5 unit=°C
